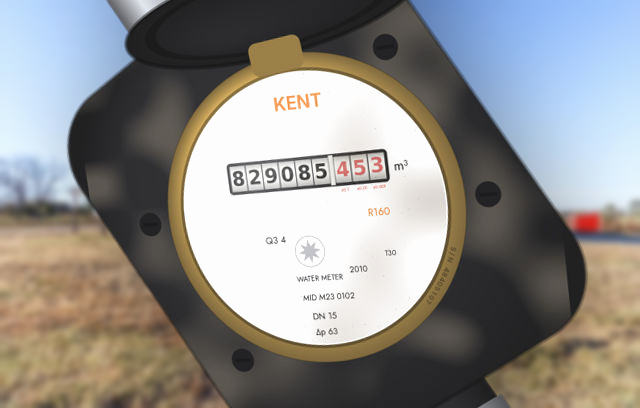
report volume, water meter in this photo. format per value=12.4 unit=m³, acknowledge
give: value=829085.453 unit=m³
